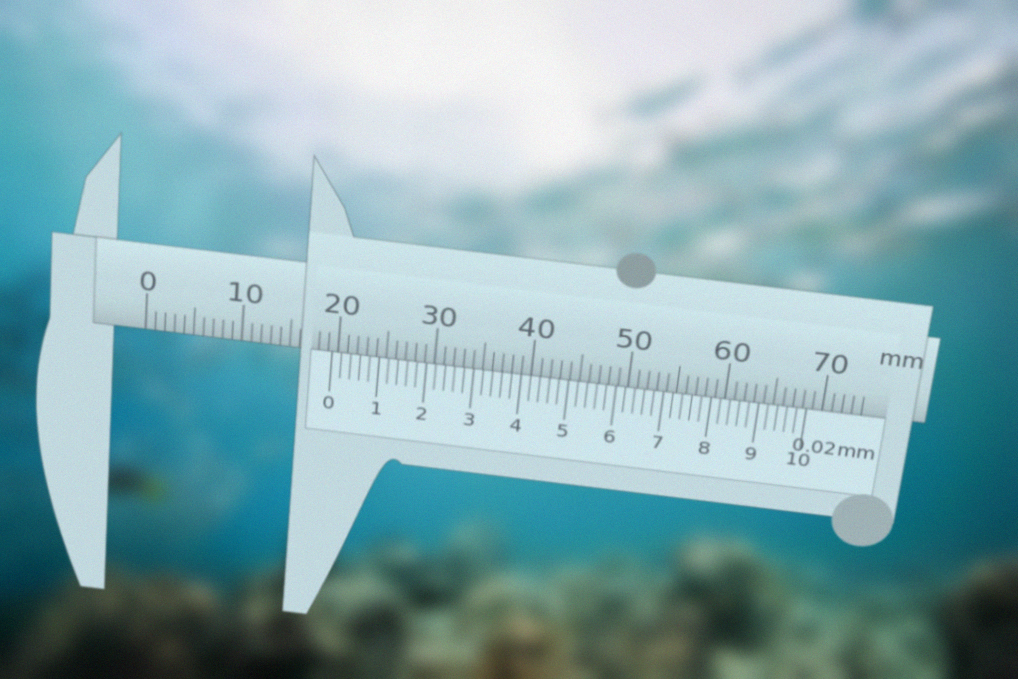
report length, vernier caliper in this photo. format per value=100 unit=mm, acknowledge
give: value=19.4 unit=mm
